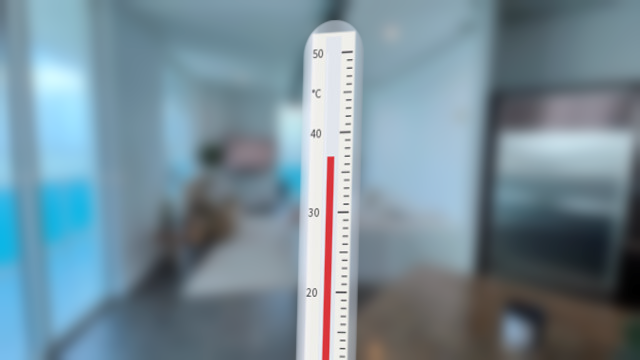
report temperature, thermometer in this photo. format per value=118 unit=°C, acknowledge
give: value=37 unit=°C
